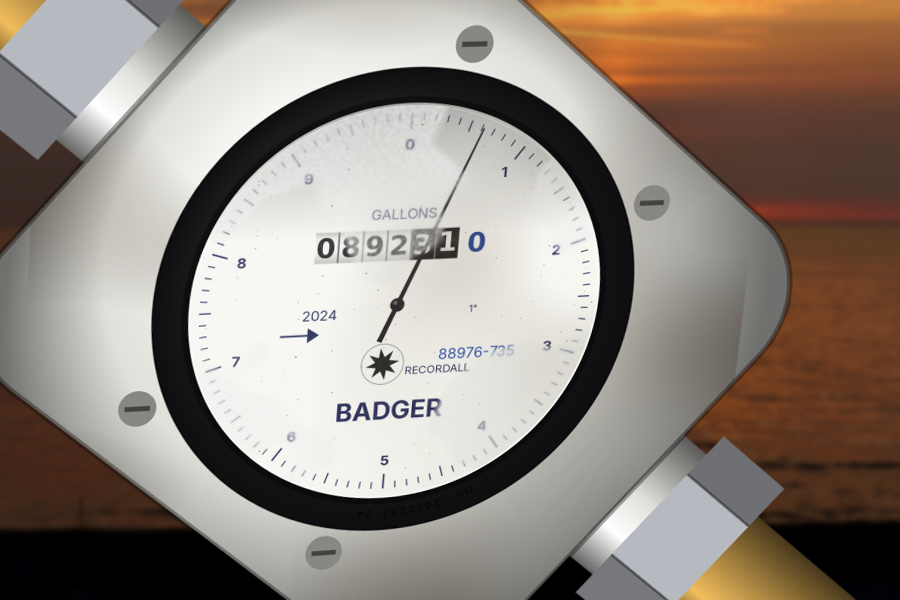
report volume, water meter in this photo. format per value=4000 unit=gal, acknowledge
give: value=892310.6 unit=gal
